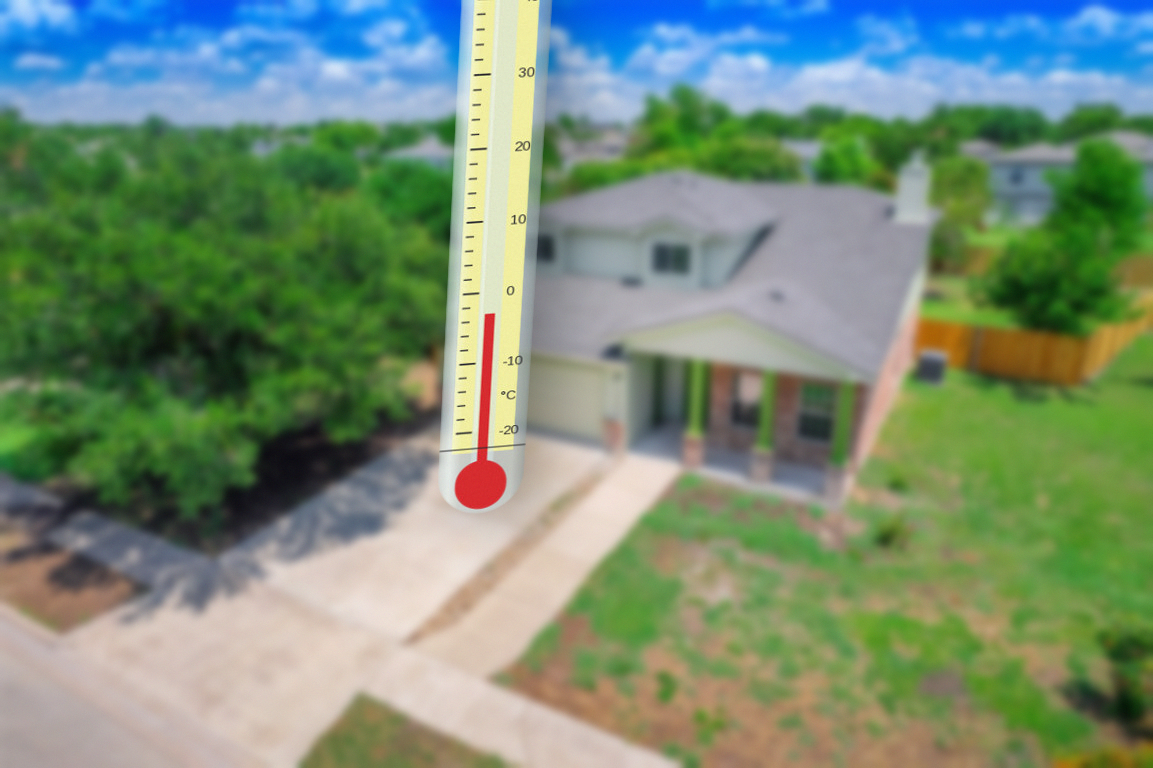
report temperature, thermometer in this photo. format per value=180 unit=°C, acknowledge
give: value=-3 unit=°C
